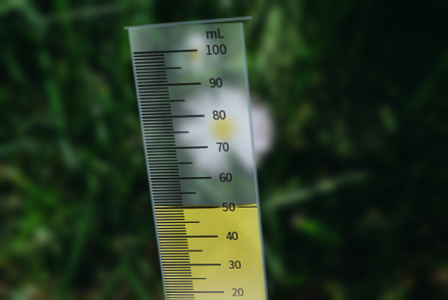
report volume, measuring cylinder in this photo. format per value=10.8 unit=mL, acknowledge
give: value=50 unit=mL
